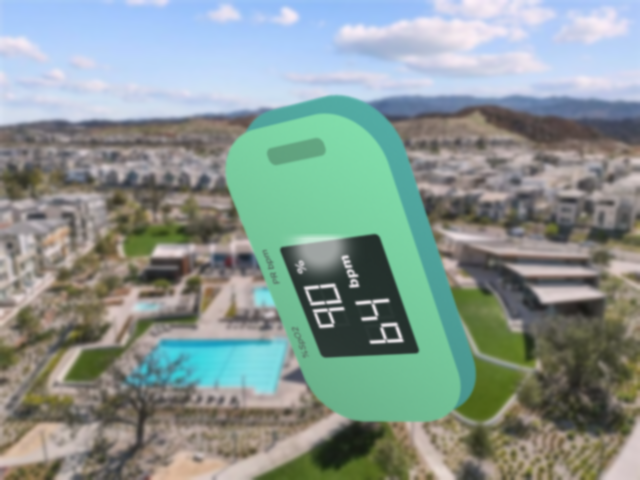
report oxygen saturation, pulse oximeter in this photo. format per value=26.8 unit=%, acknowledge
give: value=90 unit=%
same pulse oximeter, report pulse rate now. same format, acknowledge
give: value=64 unit=bpm
